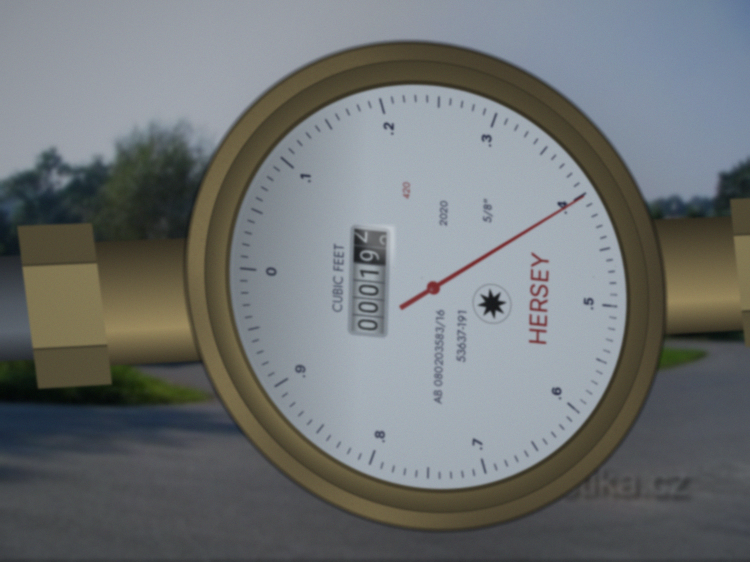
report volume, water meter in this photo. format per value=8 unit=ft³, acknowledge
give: value=192.40 unit=ft³
